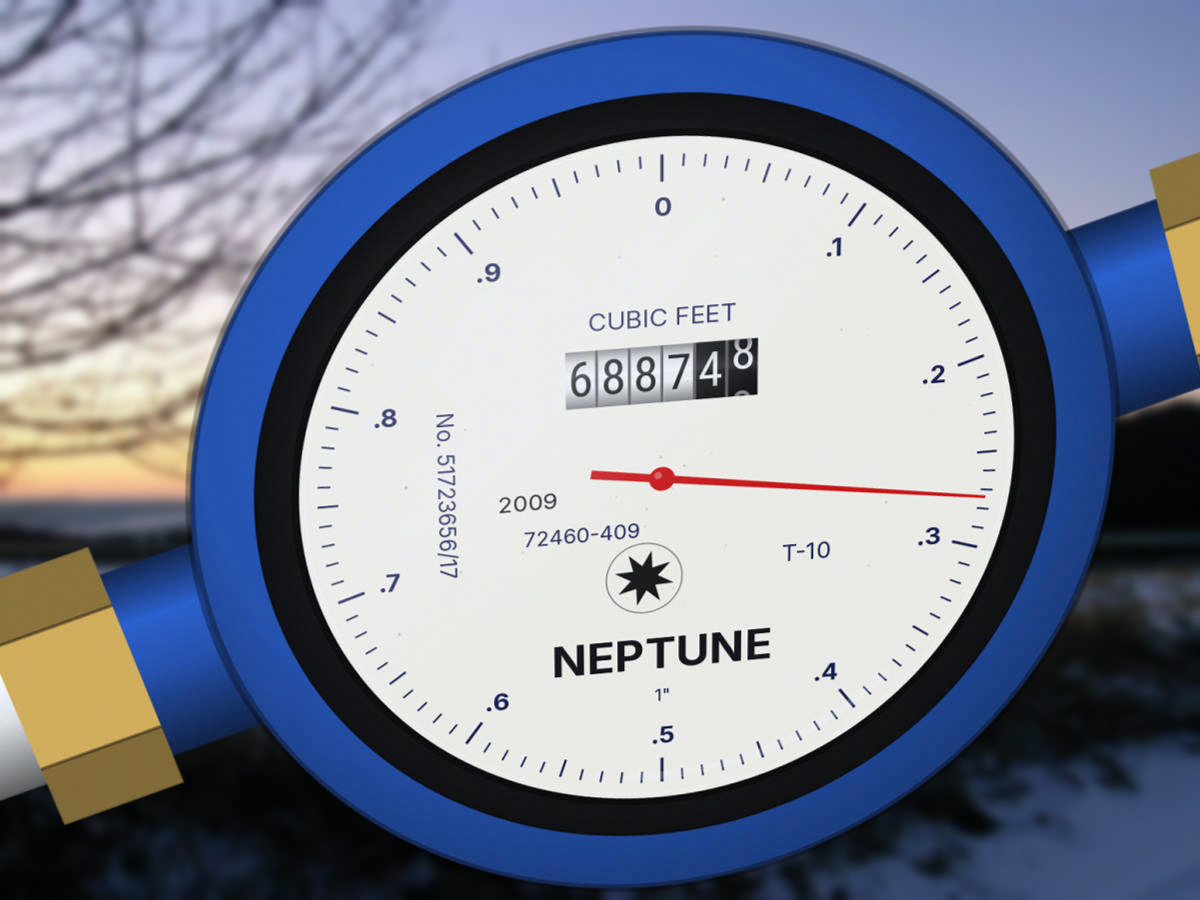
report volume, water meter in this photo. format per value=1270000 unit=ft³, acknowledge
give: value=688748.27 unit=ft³
